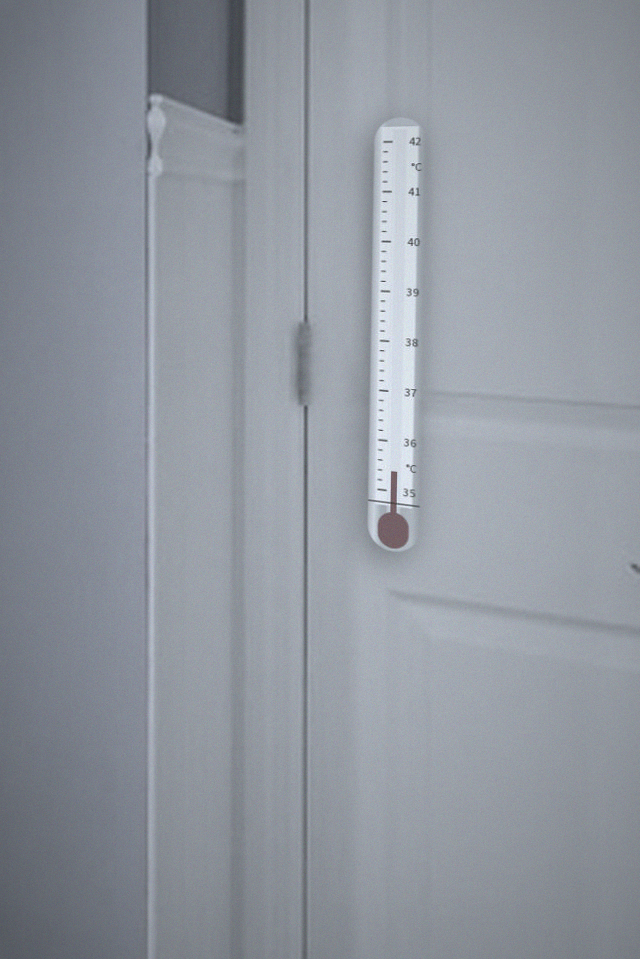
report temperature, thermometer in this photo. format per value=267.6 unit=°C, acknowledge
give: value=35.4 unit=°C
